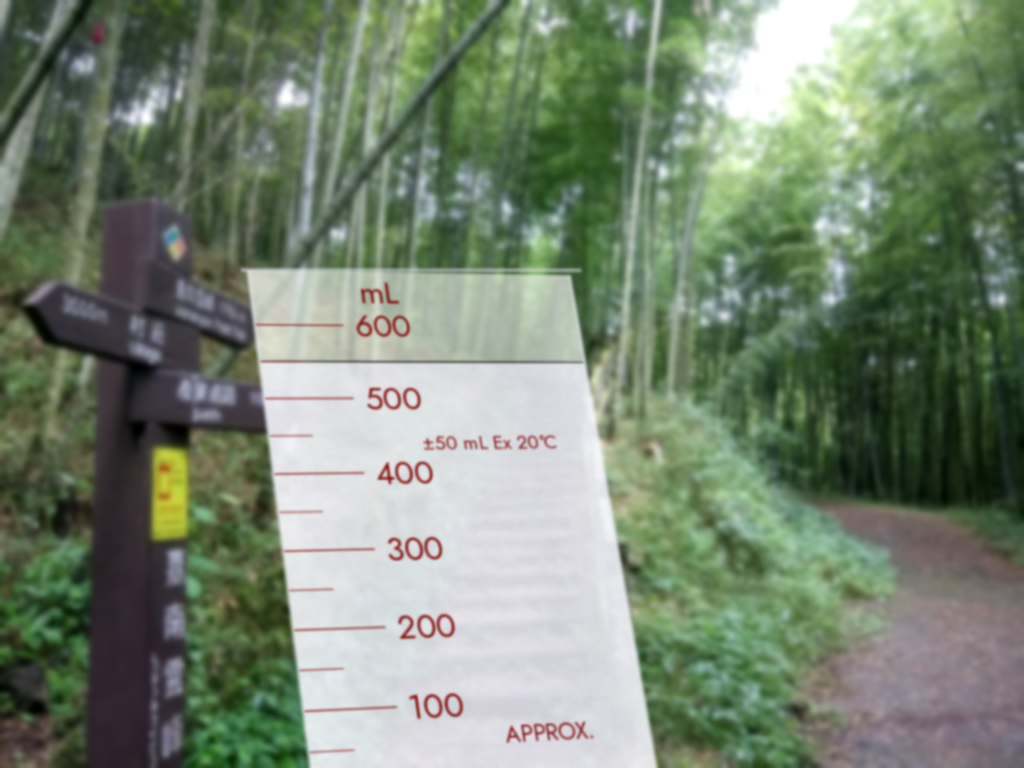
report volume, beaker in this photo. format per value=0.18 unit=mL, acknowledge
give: value=550 unit=mL
